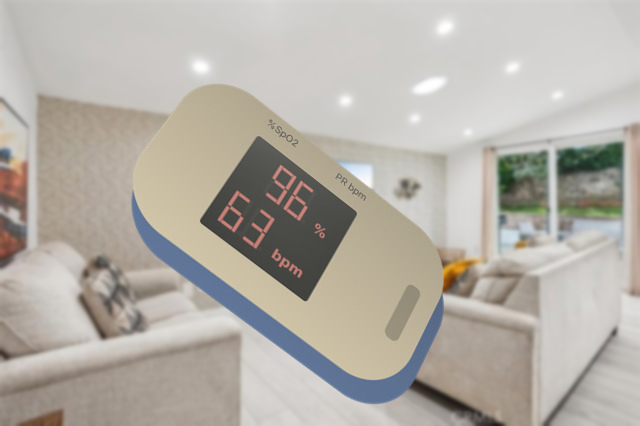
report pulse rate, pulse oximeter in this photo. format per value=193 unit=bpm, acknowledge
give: value=63 unit=bpm
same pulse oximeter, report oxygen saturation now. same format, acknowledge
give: value=96 unit=%
